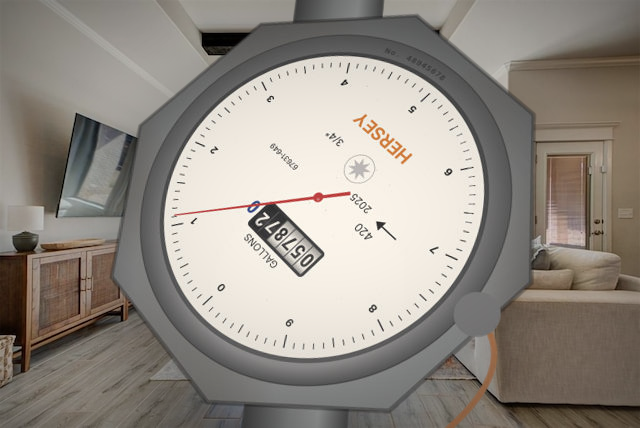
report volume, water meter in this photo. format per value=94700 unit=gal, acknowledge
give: value=578721.1 unit=gal
